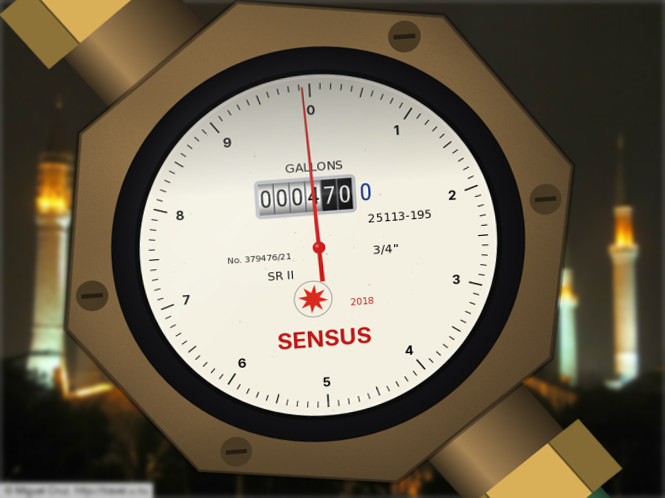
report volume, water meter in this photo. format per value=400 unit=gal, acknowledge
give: value=4699.9 unit=gal
